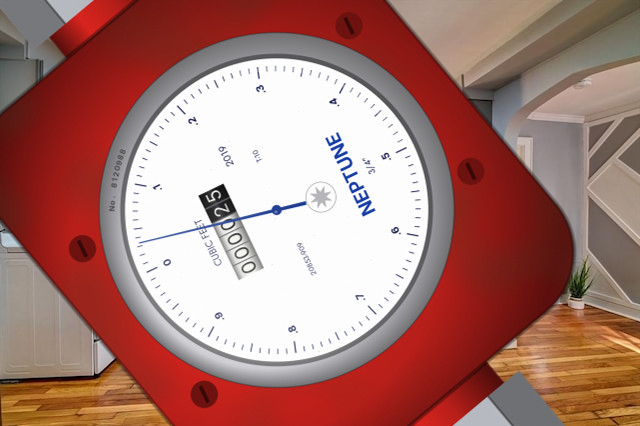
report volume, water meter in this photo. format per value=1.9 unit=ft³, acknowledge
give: value=25.03 unit=ft³
